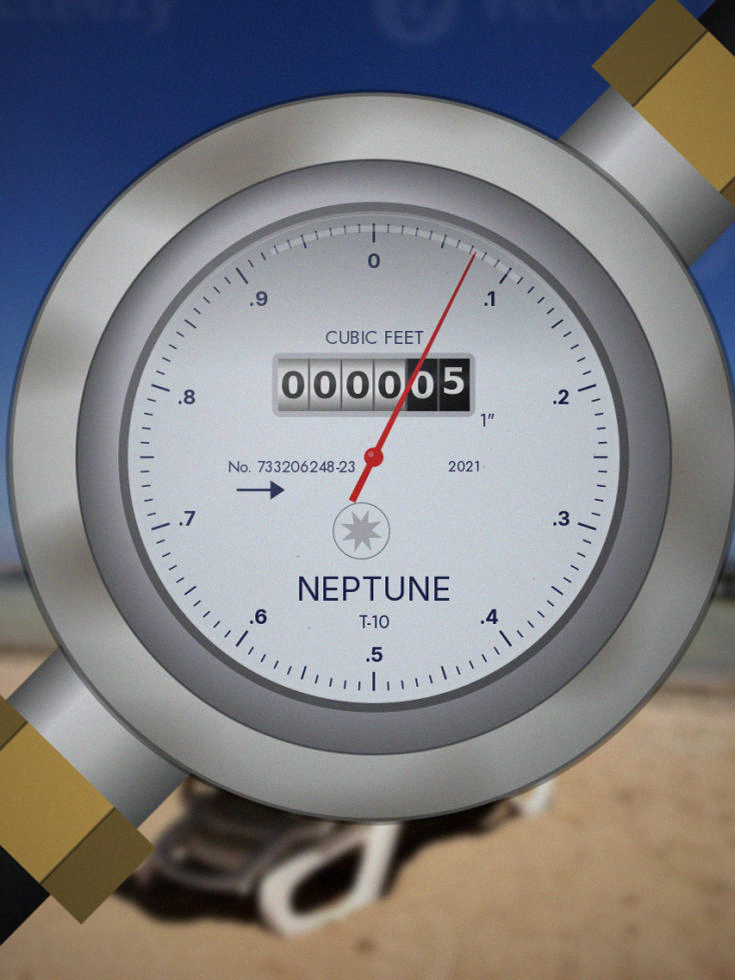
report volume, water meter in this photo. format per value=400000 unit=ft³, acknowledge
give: value=5.07 unit=ft³
